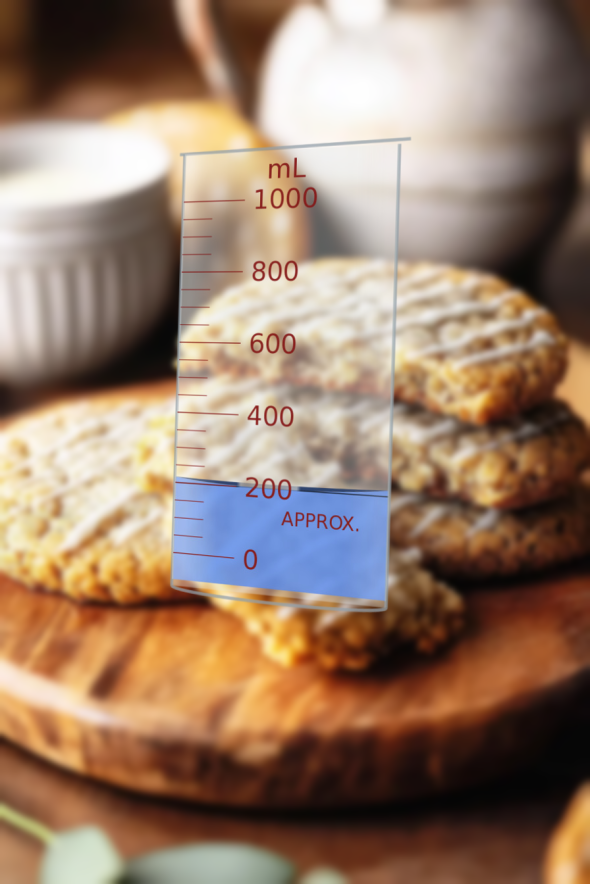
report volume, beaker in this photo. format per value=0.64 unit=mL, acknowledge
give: value=200 unit=mL
